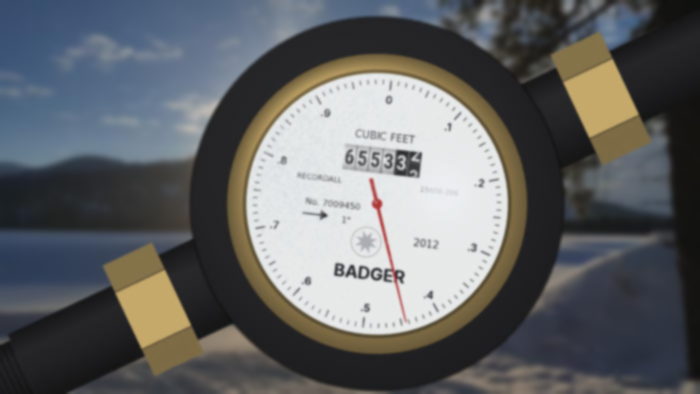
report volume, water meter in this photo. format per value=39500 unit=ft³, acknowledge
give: value=655332.44 unit=ft³
